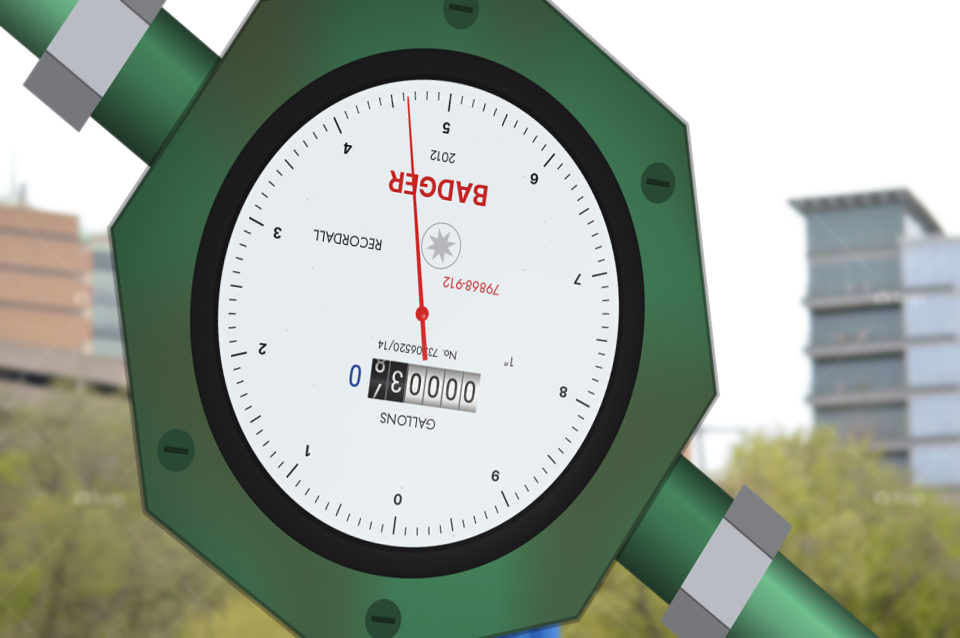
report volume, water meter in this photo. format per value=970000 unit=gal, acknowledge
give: value=374.6 unit=gal
